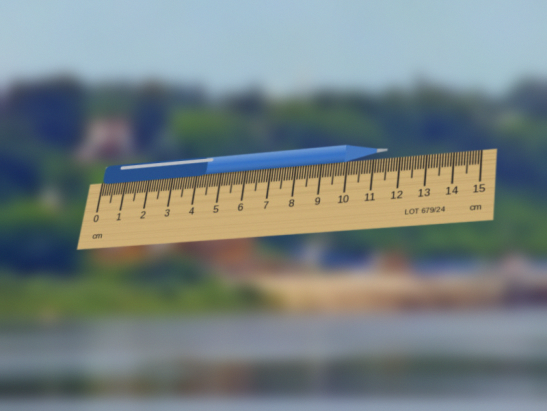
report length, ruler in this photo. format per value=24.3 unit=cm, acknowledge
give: value=11.5 unit=cm
